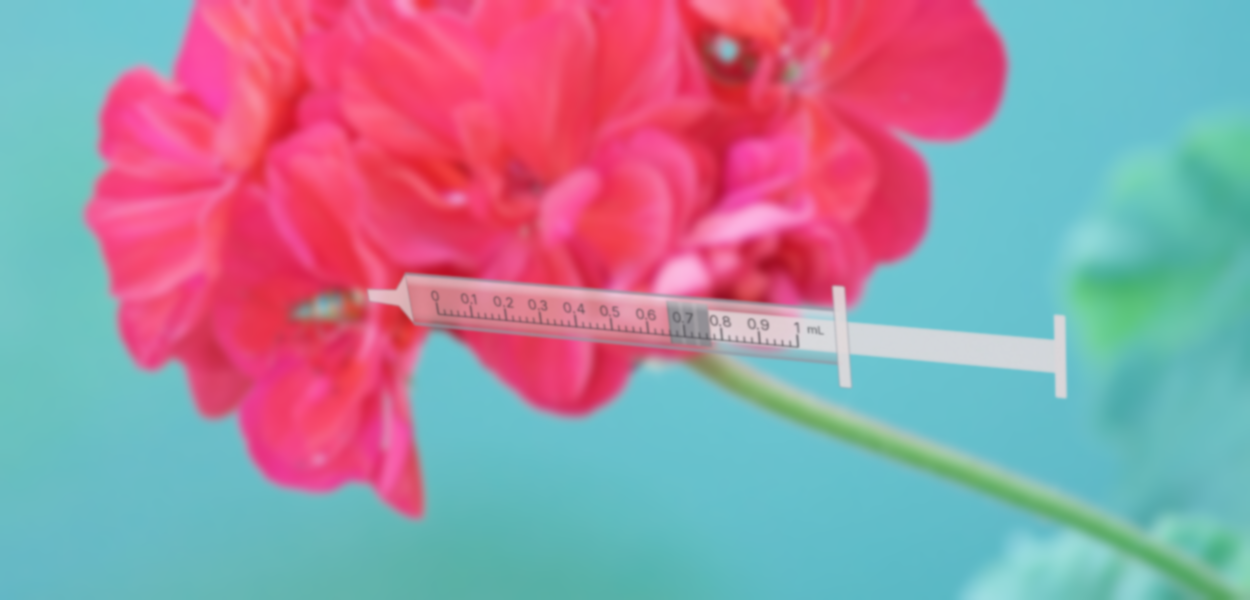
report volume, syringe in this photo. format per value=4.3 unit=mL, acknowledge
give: value=0.66 unit=mL
